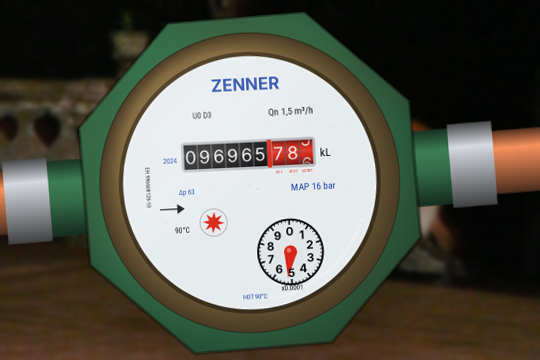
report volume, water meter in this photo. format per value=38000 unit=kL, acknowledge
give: value=96965.7855 unit=kL
